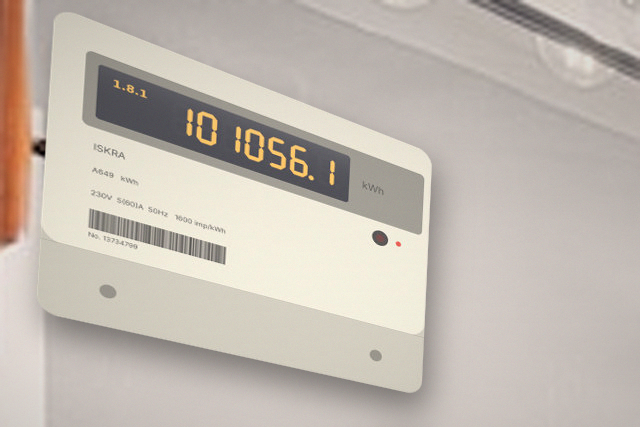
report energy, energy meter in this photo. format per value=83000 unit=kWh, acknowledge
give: value=101056.1 unit=kWh
